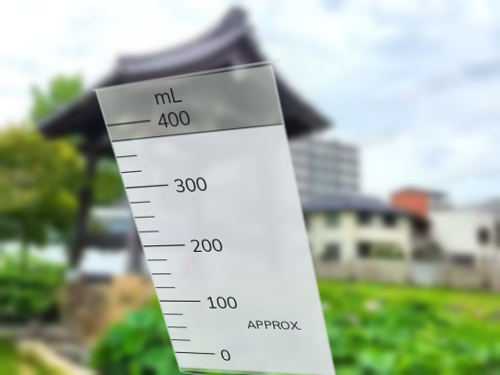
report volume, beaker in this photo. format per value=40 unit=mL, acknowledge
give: value=375 unit=mL
